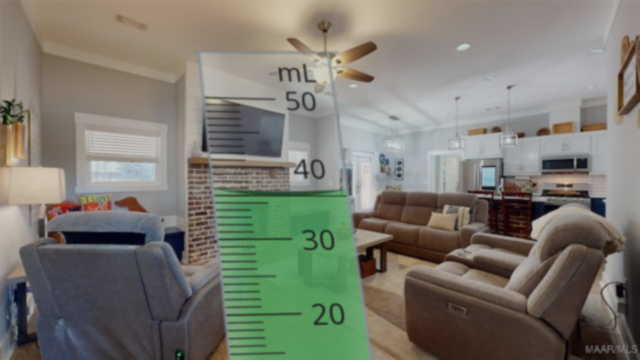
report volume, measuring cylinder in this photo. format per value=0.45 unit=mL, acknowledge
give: value=36 unit=mL
